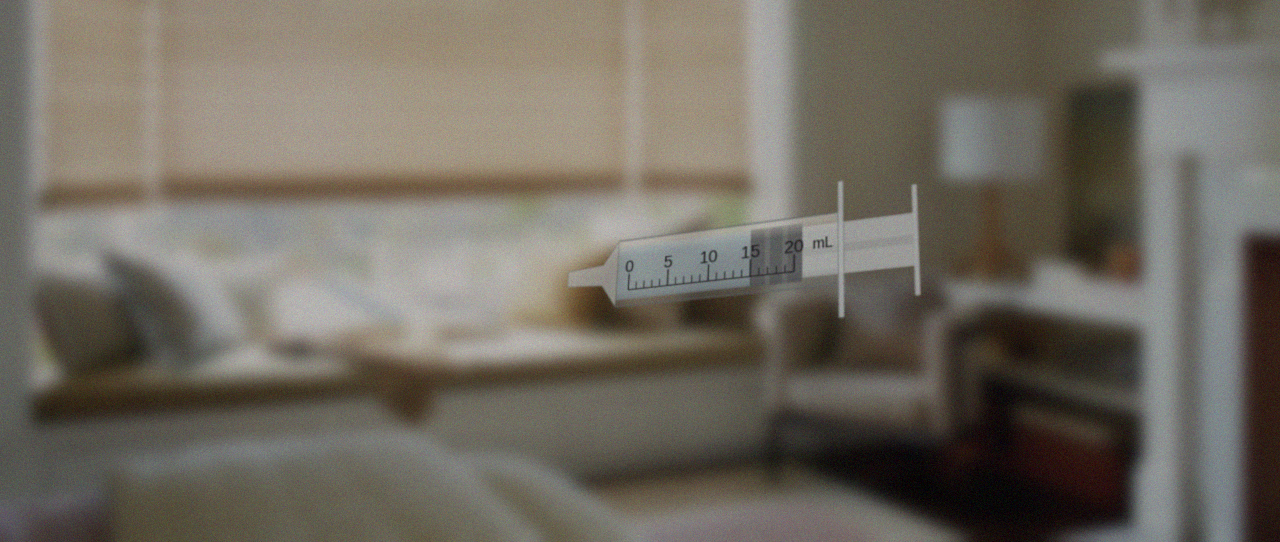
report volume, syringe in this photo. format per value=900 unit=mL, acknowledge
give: value=15 unit=mL
